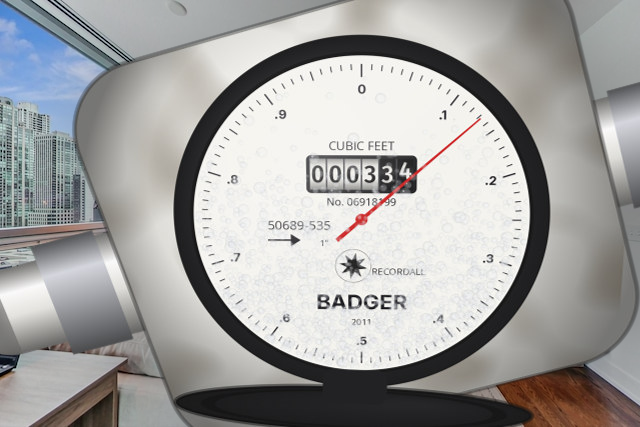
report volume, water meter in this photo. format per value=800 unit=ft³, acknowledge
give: value=334.13 unit=ft³
